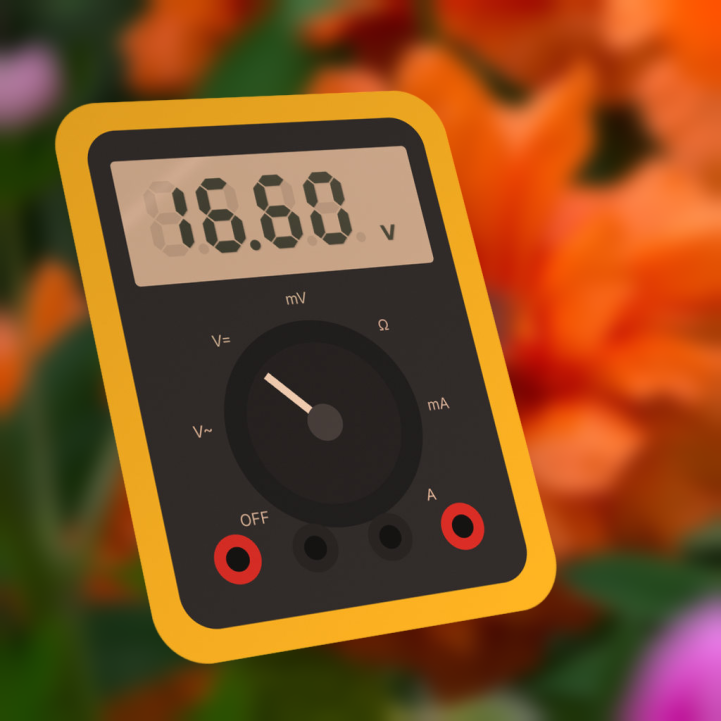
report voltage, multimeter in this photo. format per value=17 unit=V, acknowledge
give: value=16.60 unit=V
